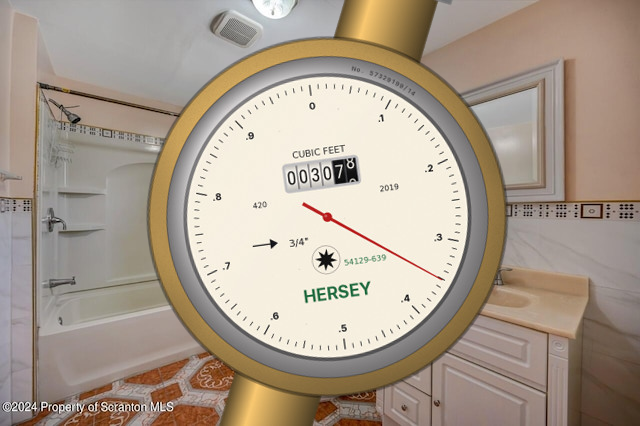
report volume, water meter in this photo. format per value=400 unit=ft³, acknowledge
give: value=3078.35 unit=ft³
